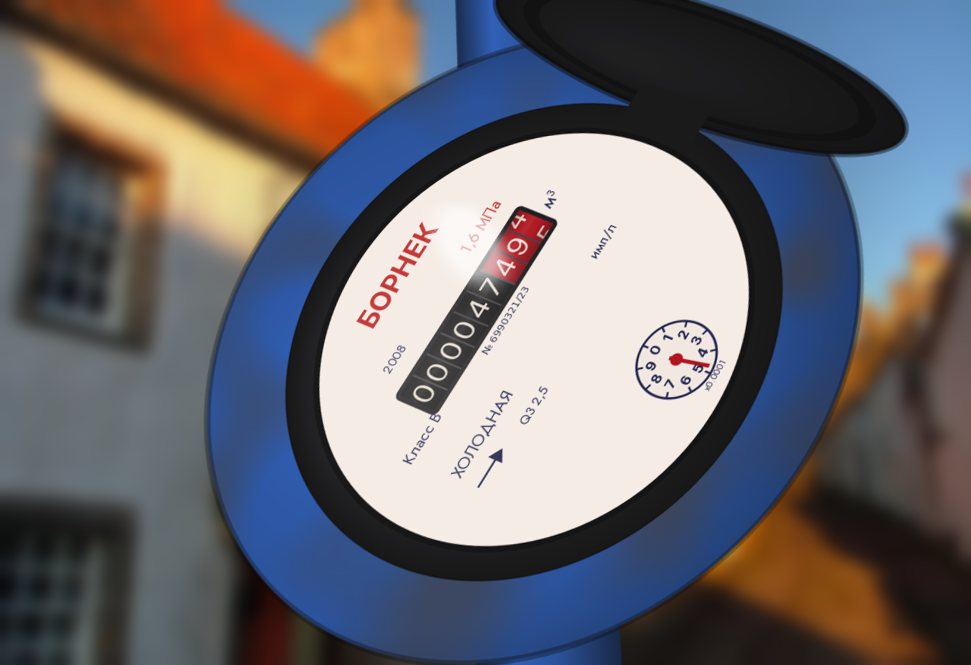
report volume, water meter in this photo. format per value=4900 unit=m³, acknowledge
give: value=47.4944 unit=m³
